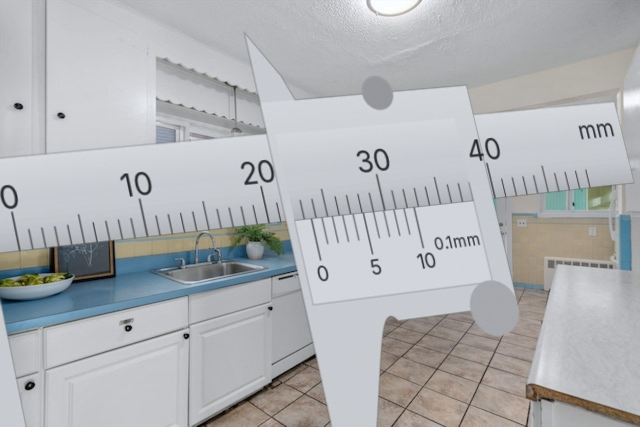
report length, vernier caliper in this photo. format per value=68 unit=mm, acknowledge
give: value=23.6 unit=mm
